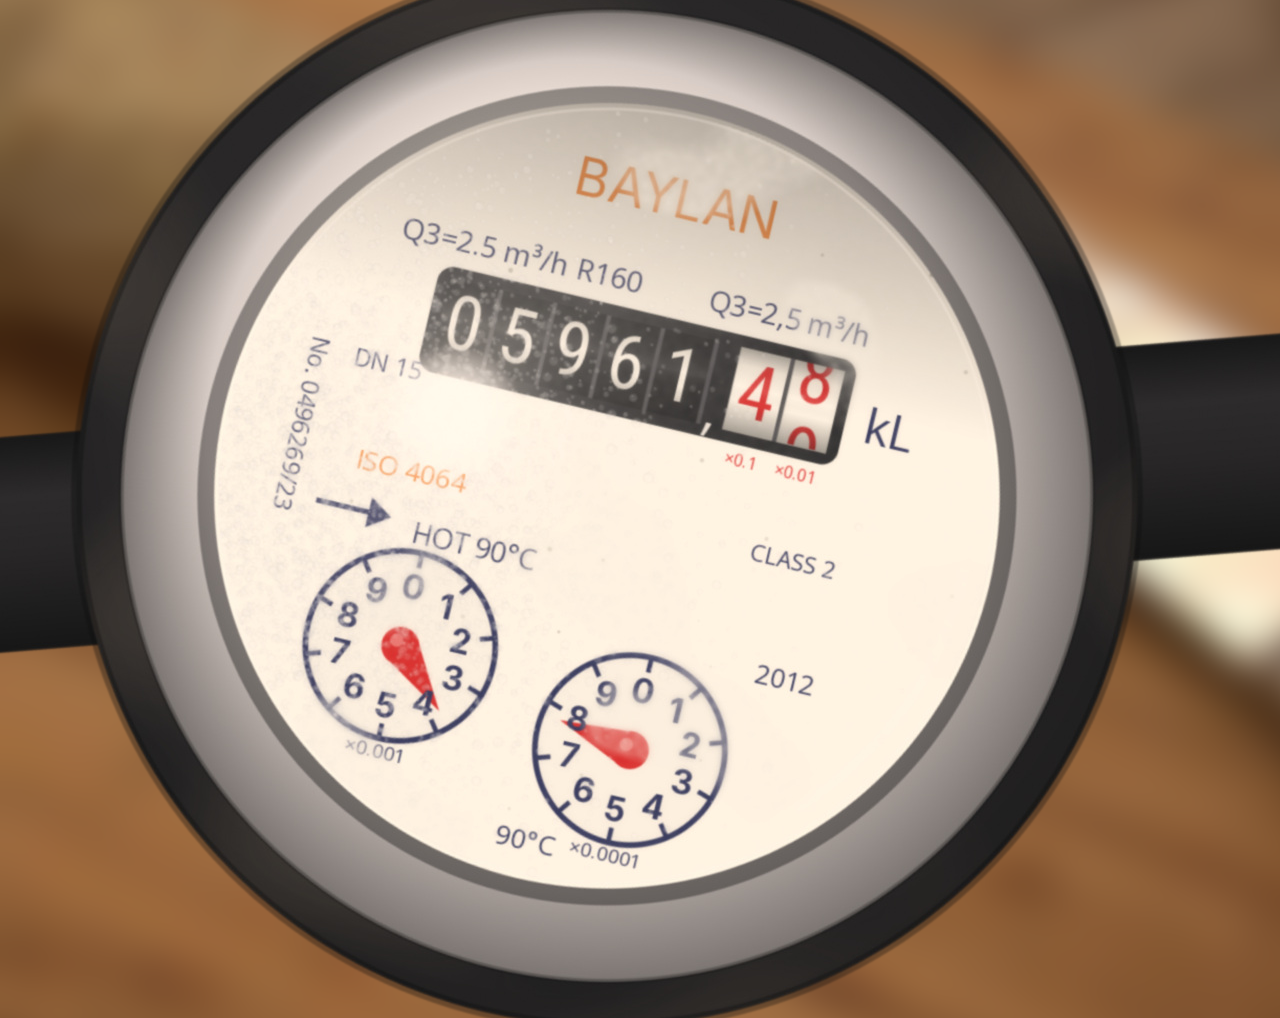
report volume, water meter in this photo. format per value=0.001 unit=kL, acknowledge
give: value=5961.4837 unit=kL
